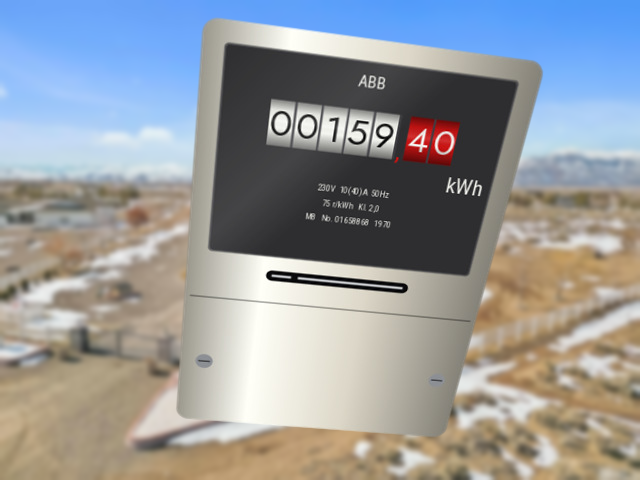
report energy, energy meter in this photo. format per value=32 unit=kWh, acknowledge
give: value=159.40 unit=kWh
